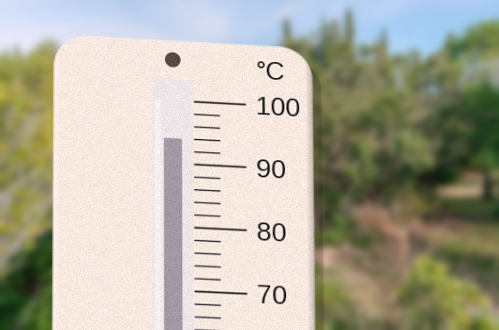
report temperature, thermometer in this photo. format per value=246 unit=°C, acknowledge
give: value=94 unit=°C
